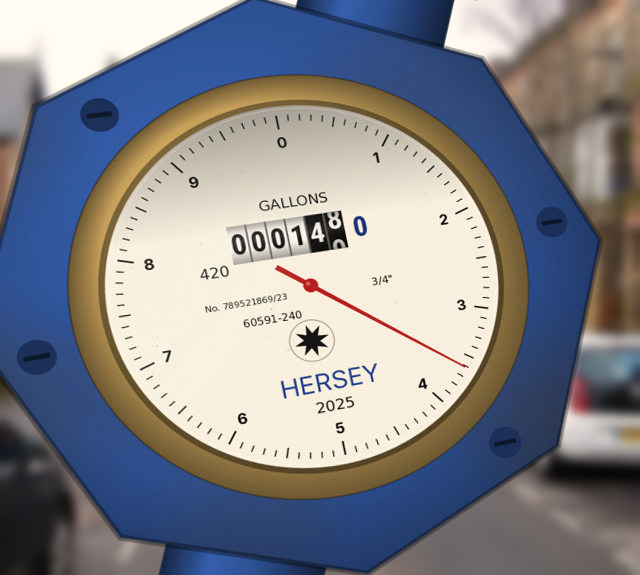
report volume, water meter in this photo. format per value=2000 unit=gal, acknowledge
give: value=1483.6 unit=gal
